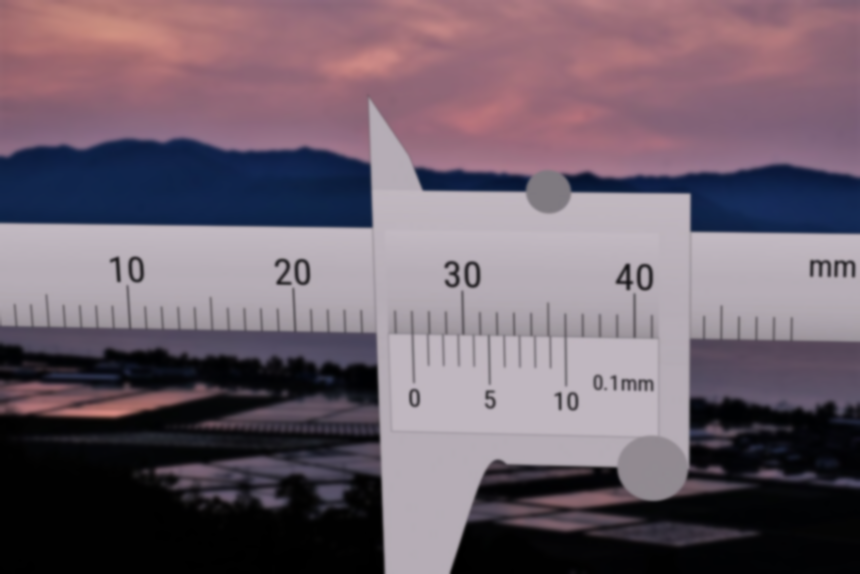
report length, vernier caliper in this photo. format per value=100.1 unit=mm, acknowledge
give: value=27.0 unit=mm
